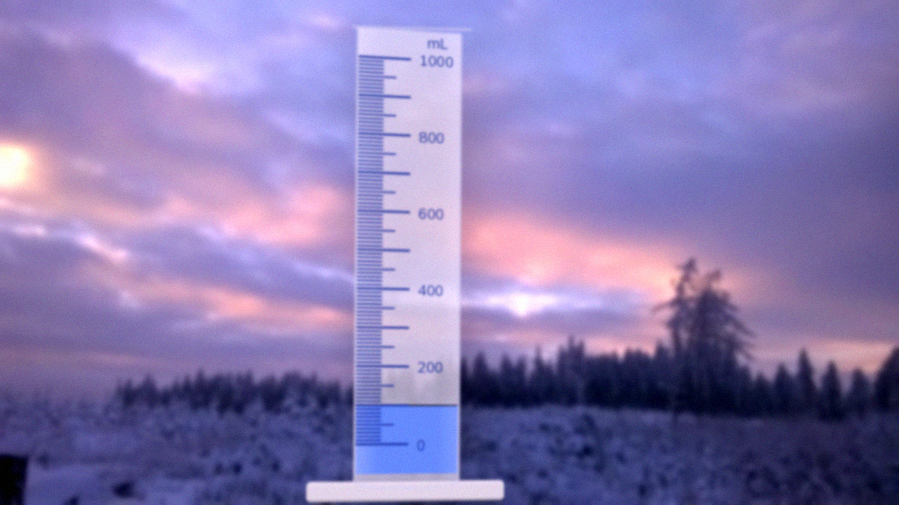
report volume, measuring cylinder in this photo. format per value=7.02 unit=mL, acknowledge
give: value=100 unit=mL
